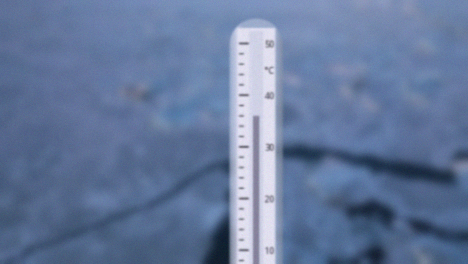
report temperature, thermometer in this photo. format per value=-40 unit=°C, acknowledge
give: value=36 unit=°C
